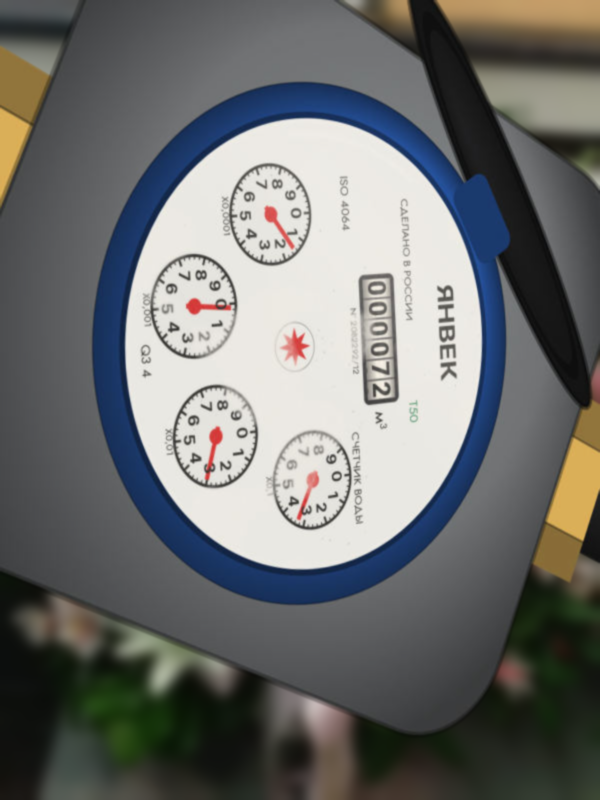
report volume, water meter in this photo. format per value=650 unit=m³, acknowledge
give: value=72.3301 unit=m³
